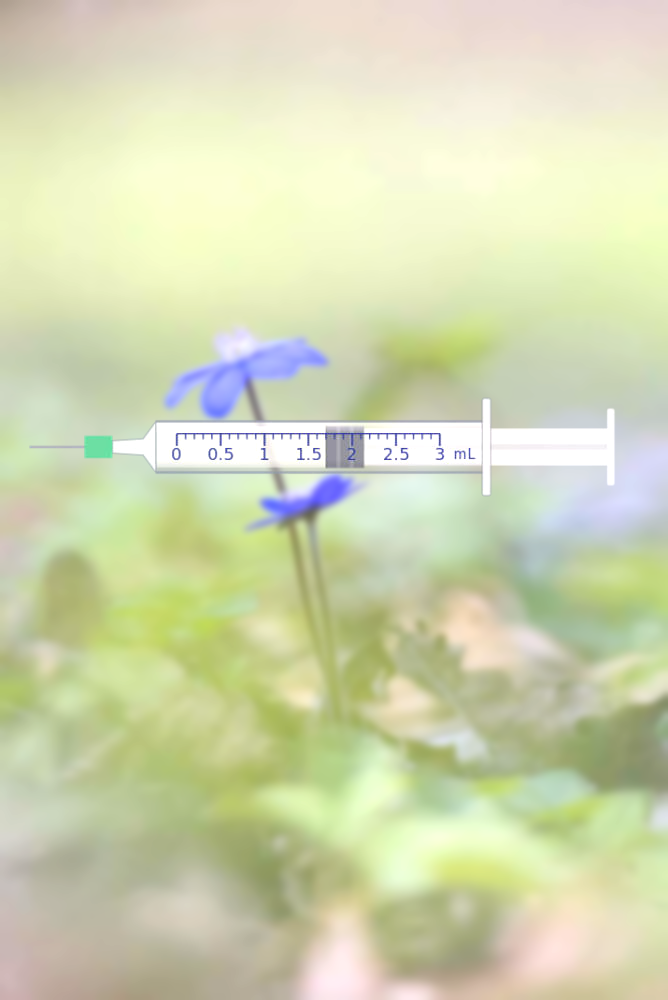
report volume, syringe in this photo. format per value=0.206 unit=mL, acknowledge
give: value=1.7 unit=mL
